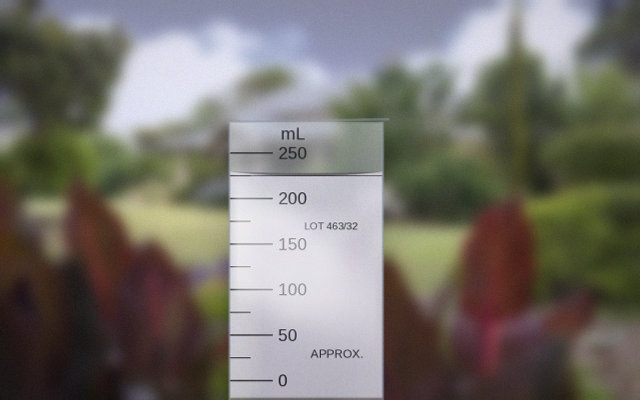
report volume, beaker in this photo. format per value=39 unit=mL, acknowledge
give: value=225 unit=mL
